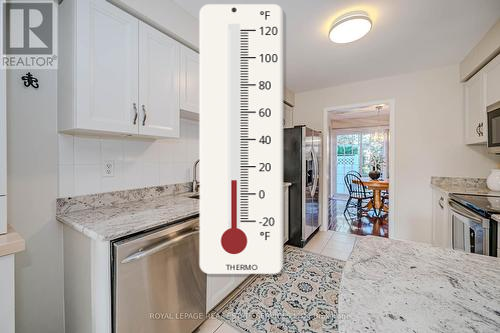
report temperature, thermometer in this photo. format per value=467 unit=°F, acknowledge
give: value=10 unit=°F
